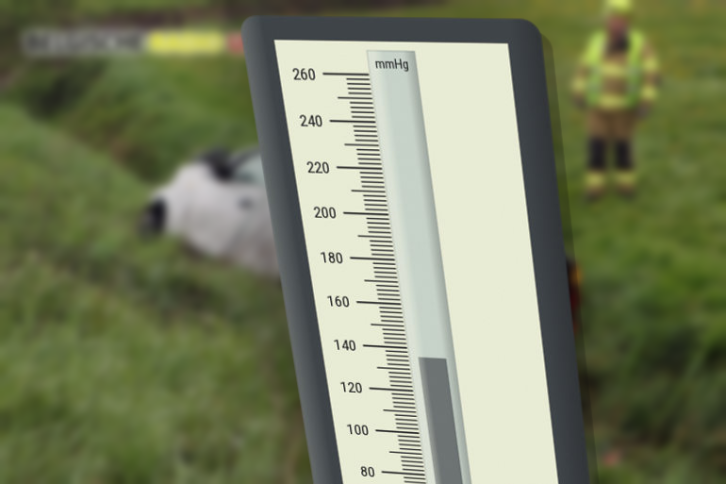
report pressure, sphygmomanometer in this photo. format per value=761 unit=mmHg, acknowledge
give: value=136 unit=mmHg
